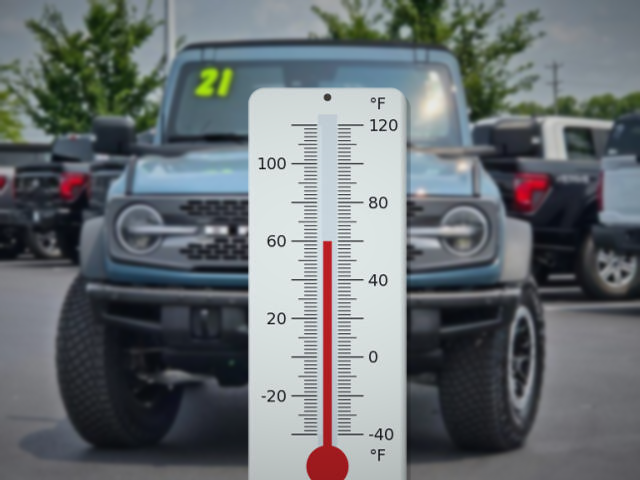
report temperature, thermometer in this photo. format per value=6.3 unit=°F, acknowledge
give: value=60 unit=°F
